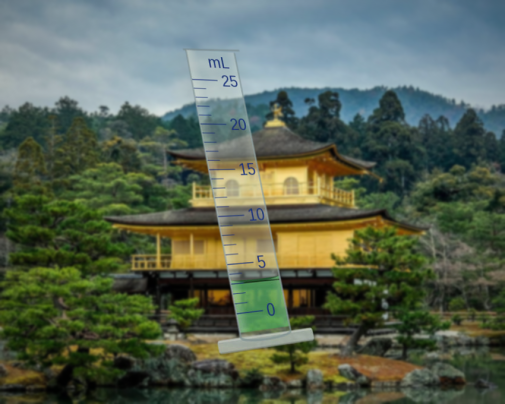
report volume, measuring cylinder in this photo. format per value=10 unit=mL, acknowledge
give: value=3 unit=mL
